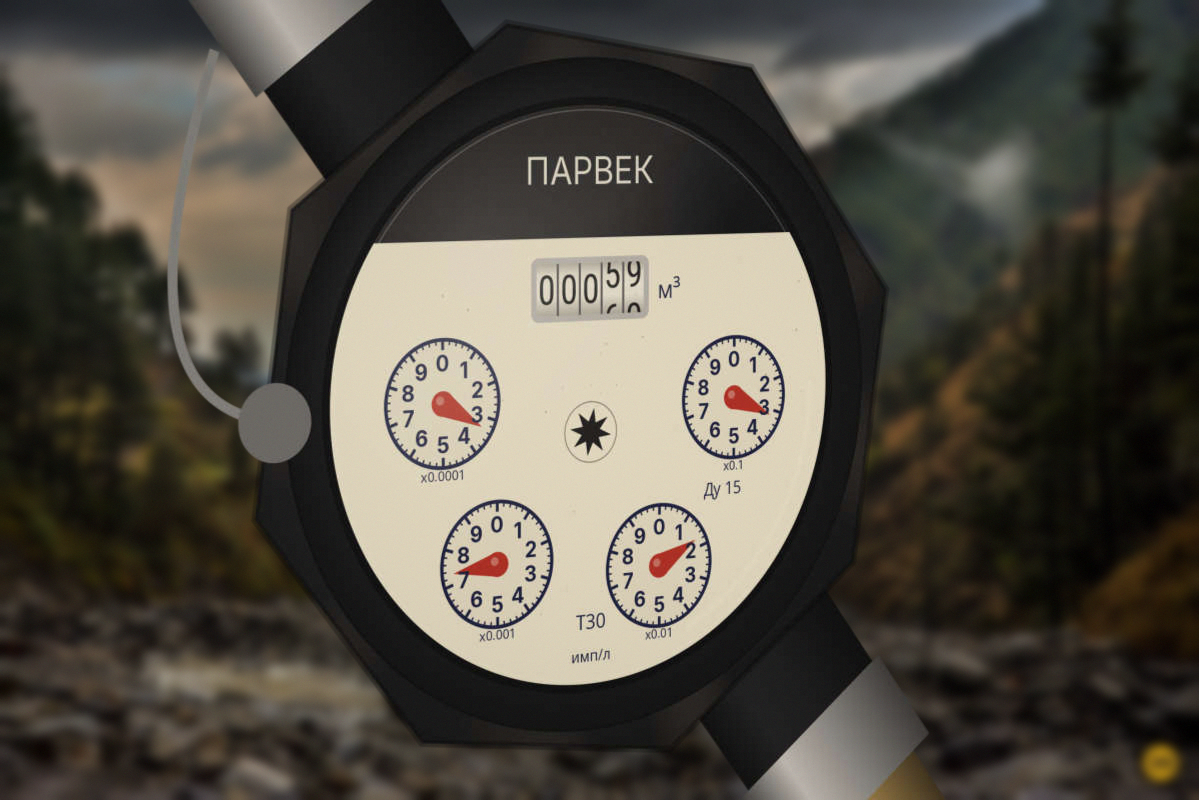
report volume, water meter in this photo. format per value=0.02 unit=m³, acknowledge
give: value=59.3173 unit=m³
